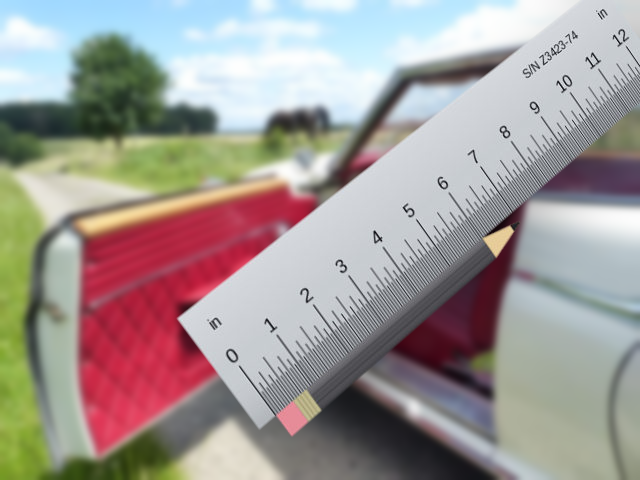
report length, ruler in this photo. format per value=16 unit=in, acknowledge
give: value=7 unit=in
